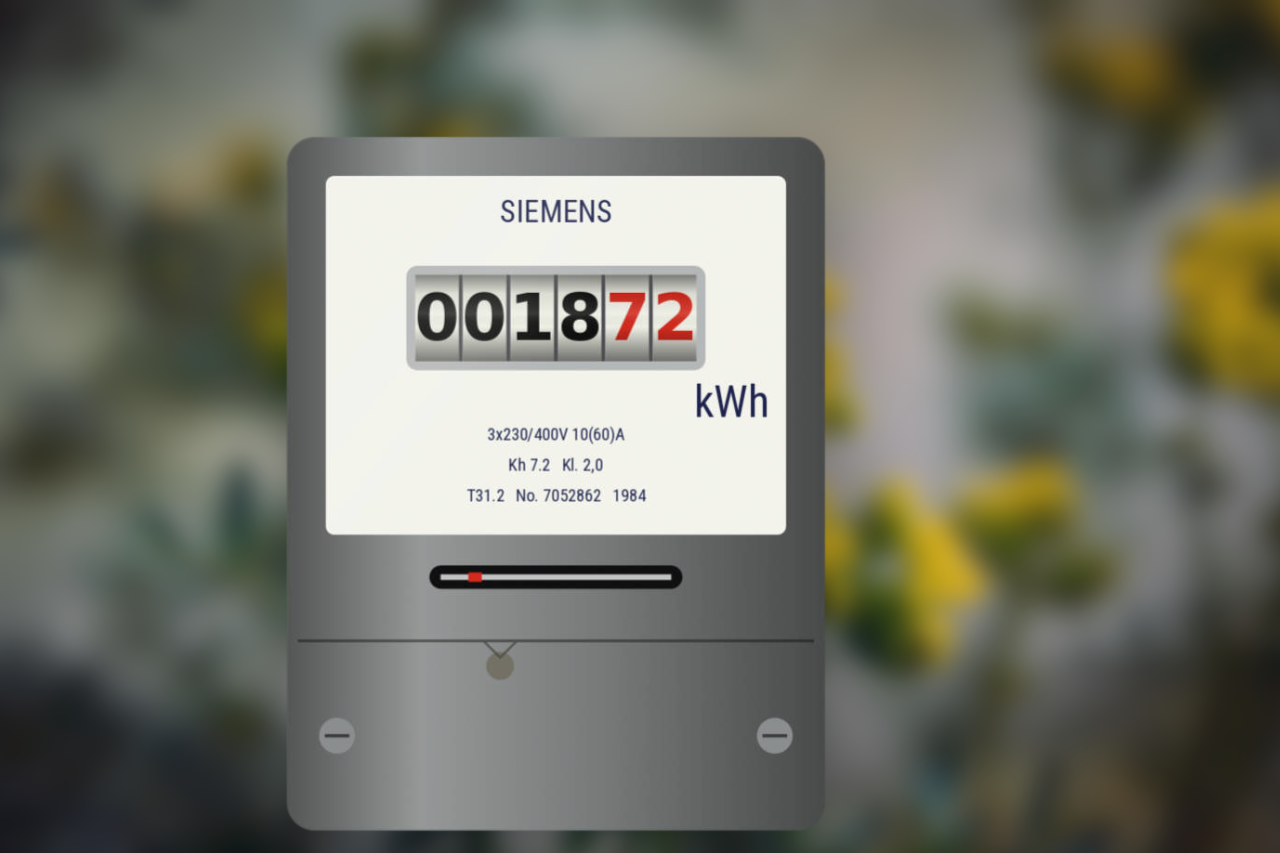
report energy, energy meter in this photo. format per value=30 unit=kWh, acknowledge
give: value=18.72 unit=kWh
